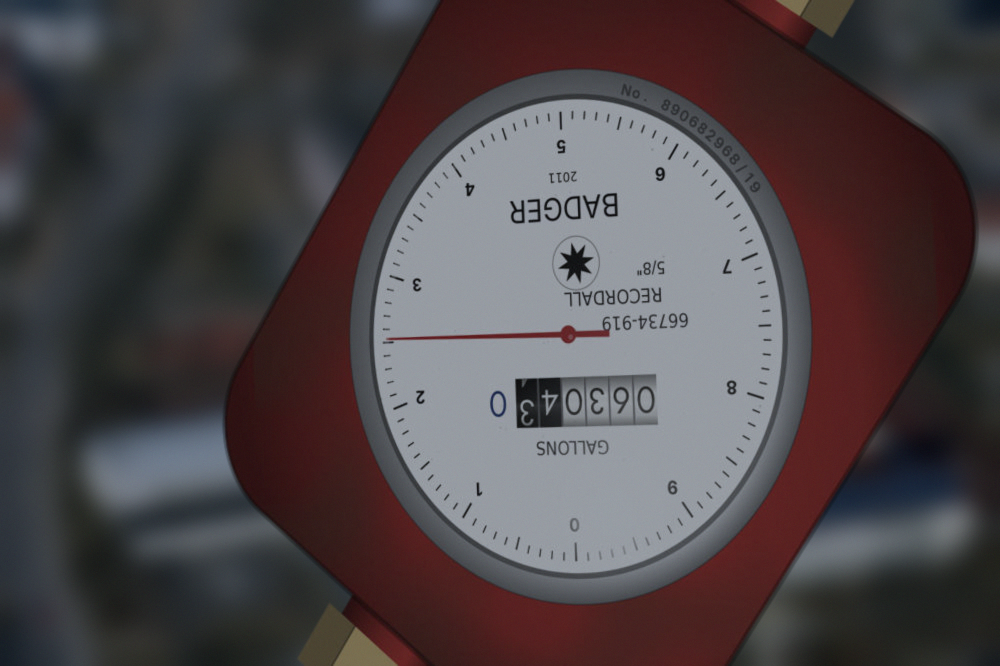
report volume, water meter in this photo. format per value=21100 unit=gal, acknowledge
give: value=630432.5 unit=gal
